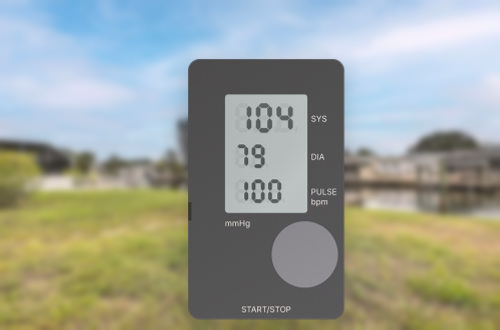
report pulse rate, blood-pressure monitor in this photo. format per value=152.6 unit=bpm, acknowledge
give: value=100 unit=bpm
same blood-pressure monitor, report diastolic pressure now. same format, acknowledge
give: value=79 unit=mmHg
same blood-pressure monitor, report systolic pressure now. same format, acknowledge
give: value=104 unit=mmHg
